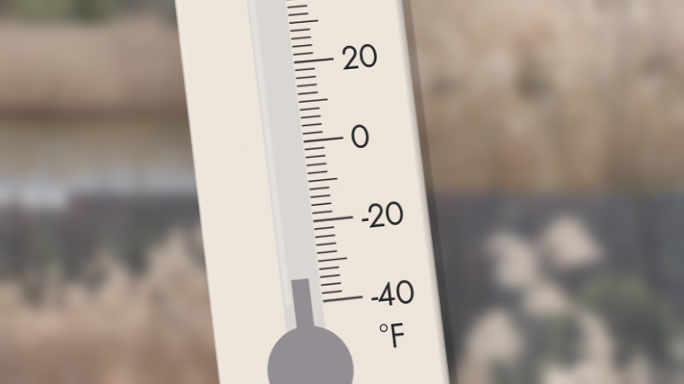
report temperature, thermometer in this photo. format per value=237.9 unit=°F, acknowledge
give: value=-34 unit=°F
